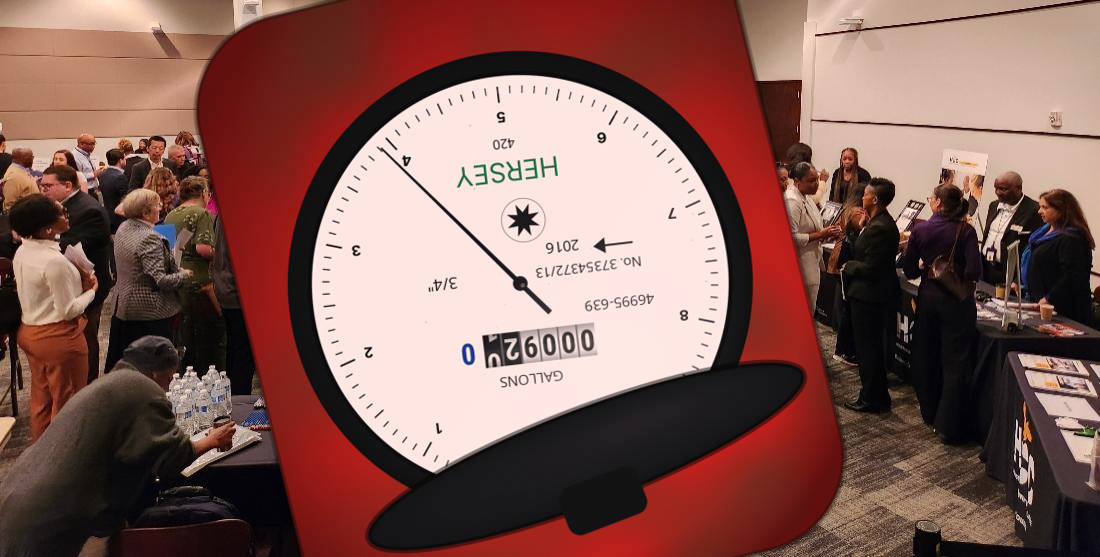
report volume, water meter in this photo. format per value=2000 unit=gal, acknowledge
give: value=9203.9 unit=gal
